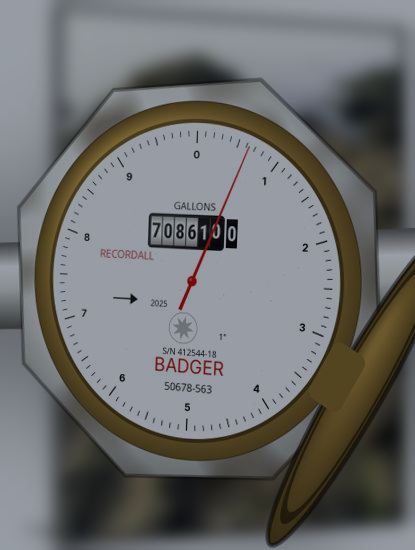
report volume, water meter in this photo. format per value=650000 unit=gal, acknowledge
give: value=7086100.6 unit=gal
